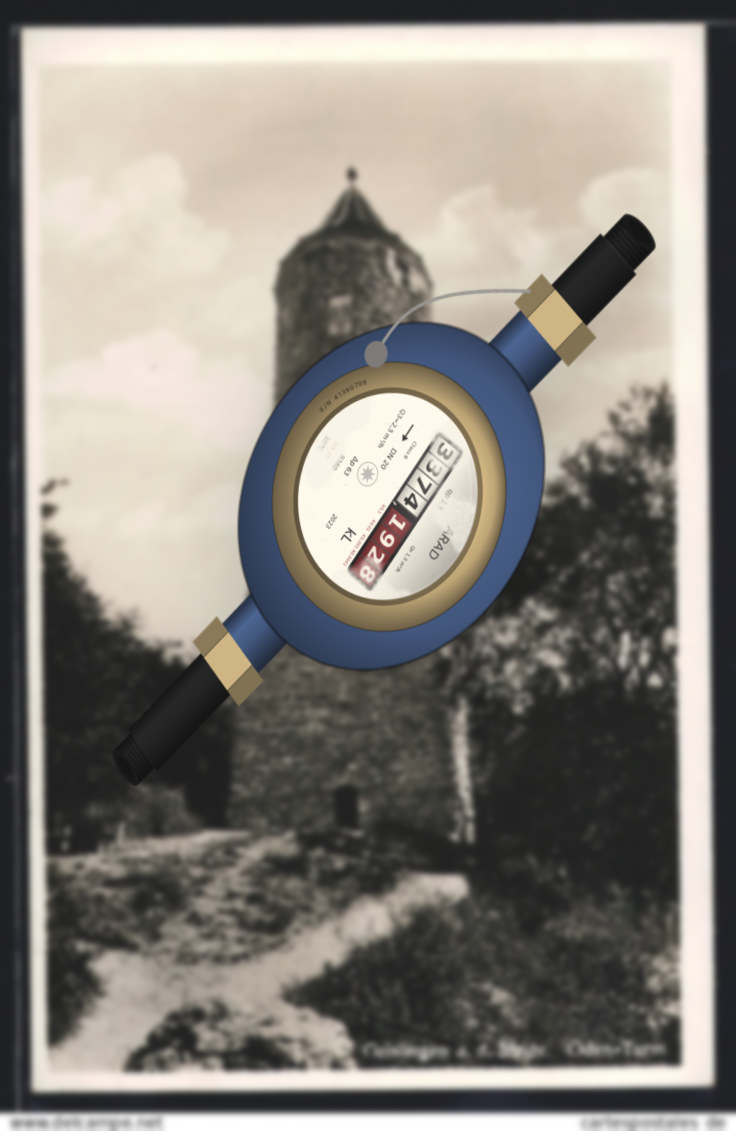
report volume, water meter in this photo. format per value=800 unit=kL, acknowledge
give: value=3374.1928 unit=kL
